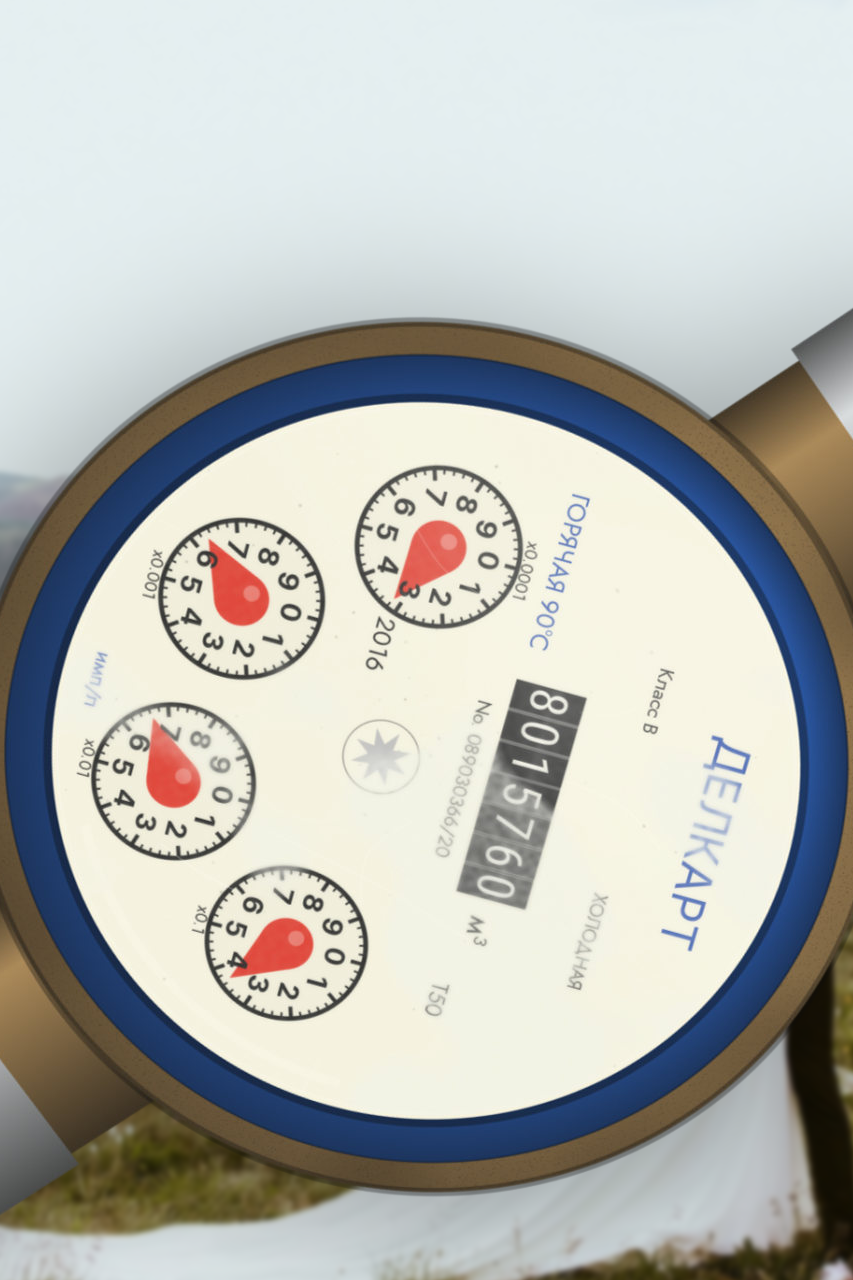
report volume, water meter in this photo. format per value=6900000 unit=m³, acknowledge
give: value=8015760.3663 unit=m³
